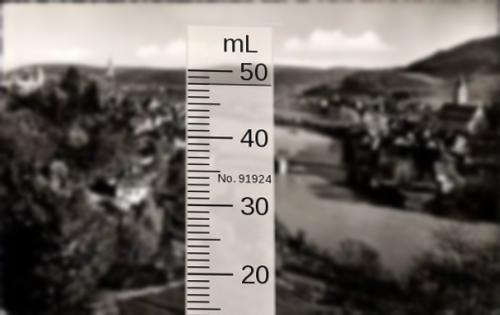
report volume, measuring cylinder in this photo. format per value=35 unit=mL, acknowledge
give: value=48 unit=mL
